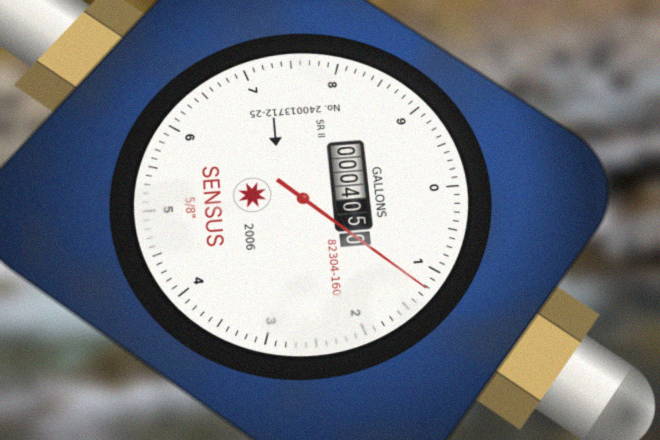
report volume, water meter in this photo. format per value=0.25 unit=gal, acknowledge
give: value=4051.2 unit=gal
